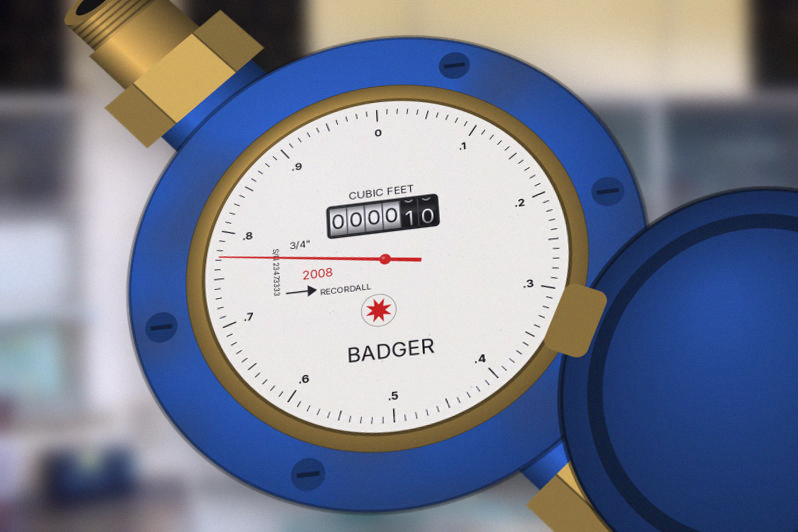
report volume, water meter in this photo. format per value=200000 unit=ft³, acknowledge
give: value=9.77 unit=ft³
